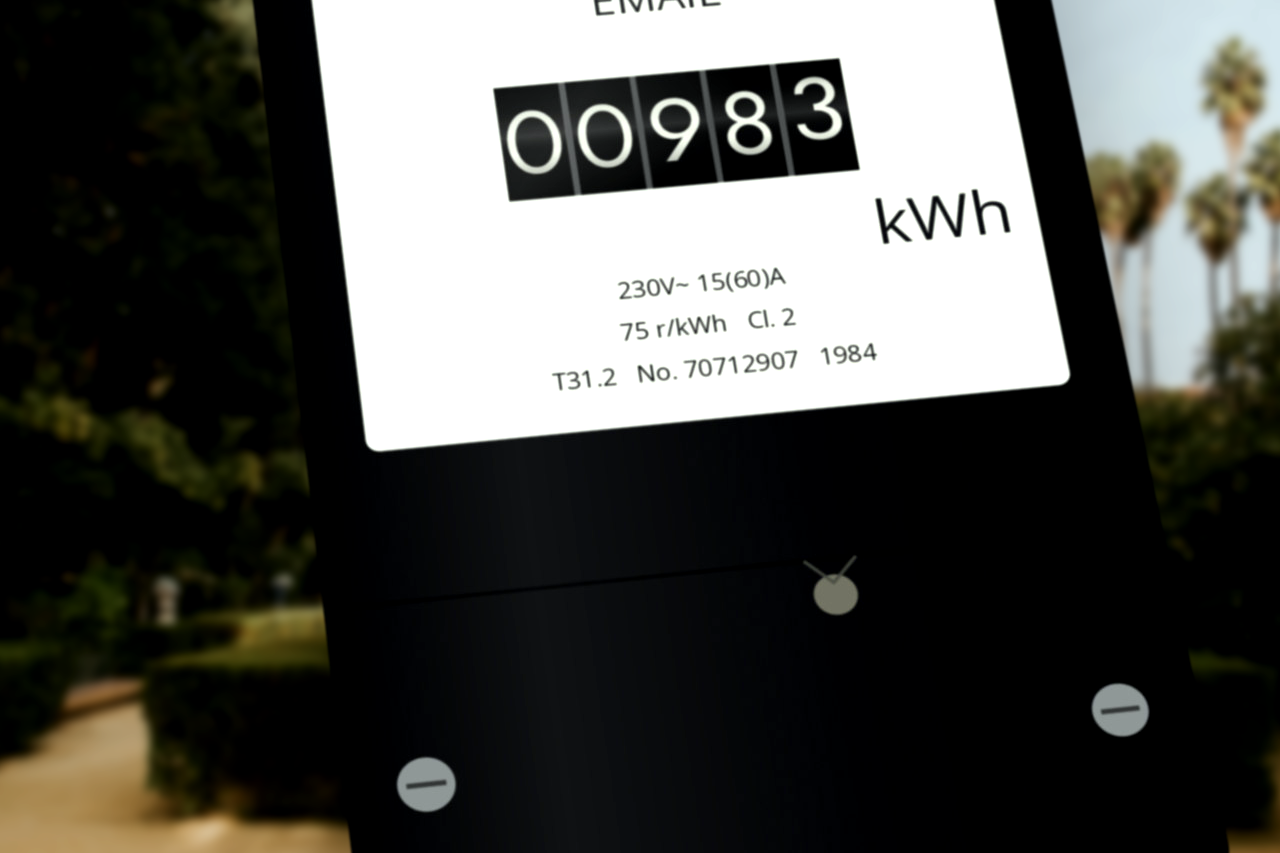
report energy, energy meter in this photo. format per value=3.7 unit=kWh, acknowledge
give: value=983 unit=kWh
